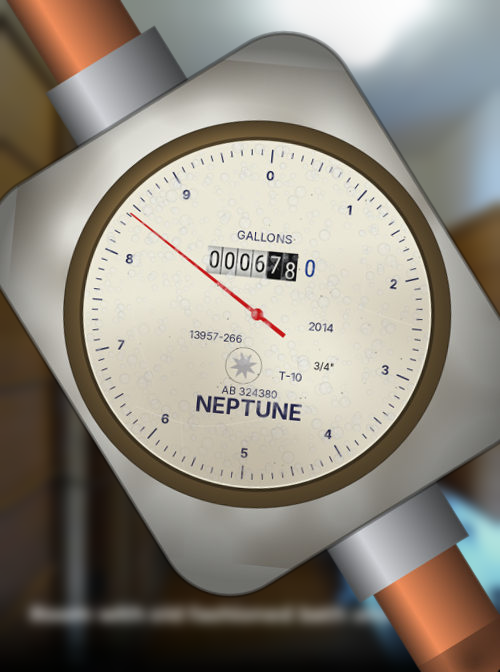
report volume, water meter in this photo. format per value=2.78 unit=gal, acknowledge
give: value=6778.4 unit=gal
